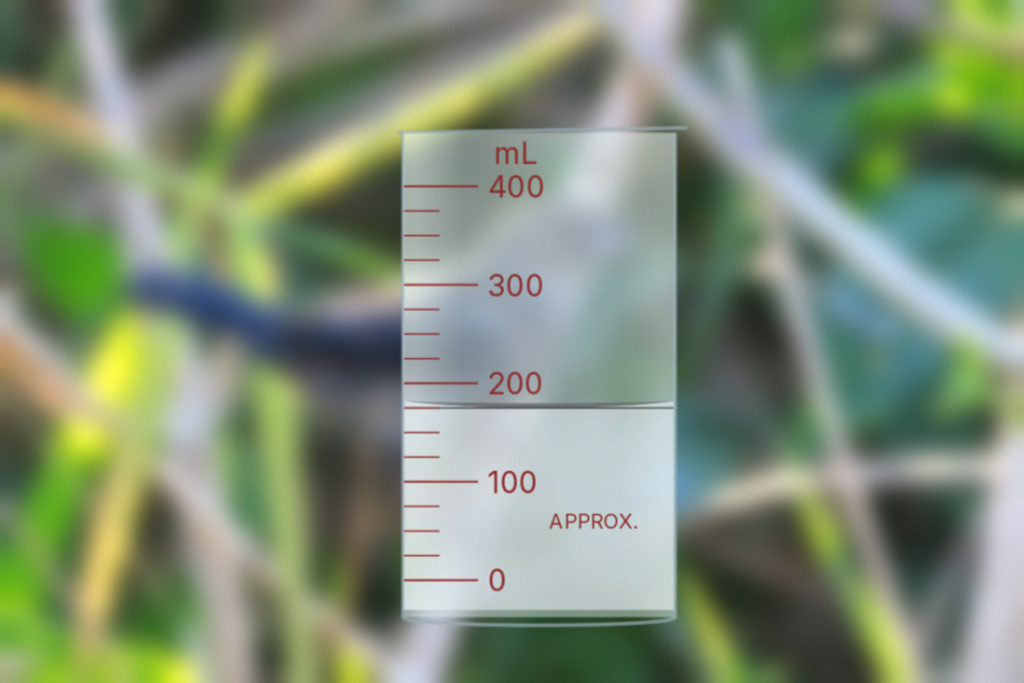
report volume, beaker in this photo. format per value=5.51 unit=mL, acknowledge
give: value=175 unit=mL
